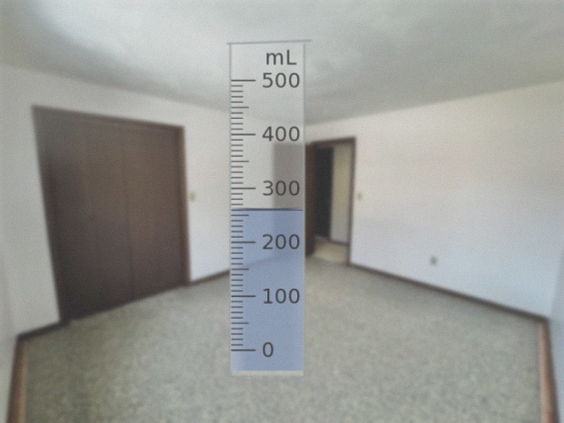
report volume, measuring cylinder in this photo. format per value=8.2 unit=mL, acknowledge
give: value=260 unit=mL
